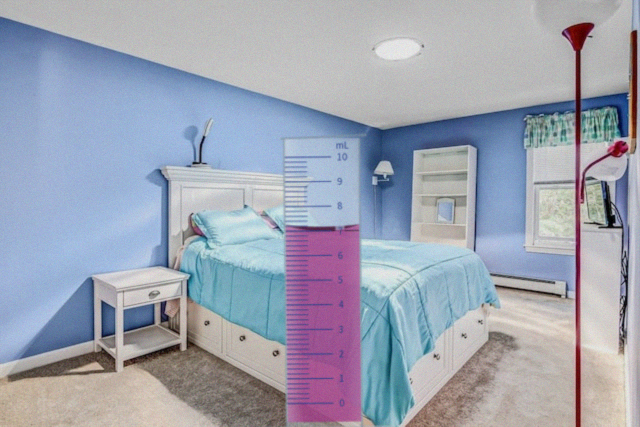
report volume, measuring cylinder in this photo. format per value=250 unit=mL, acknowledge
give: value=7 unit=mL
